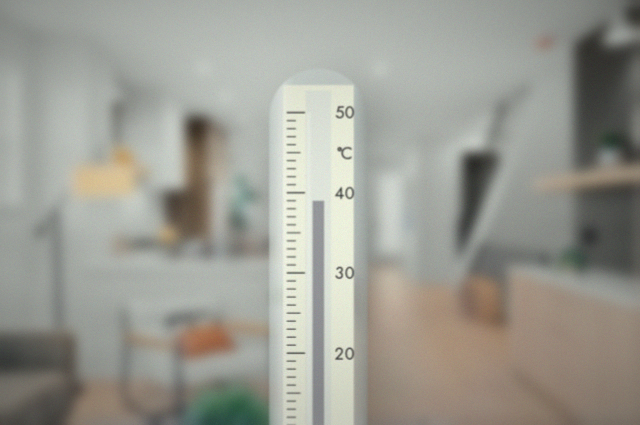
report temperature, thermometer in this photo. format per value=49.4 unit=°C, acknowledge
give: value=39 unit=°C
